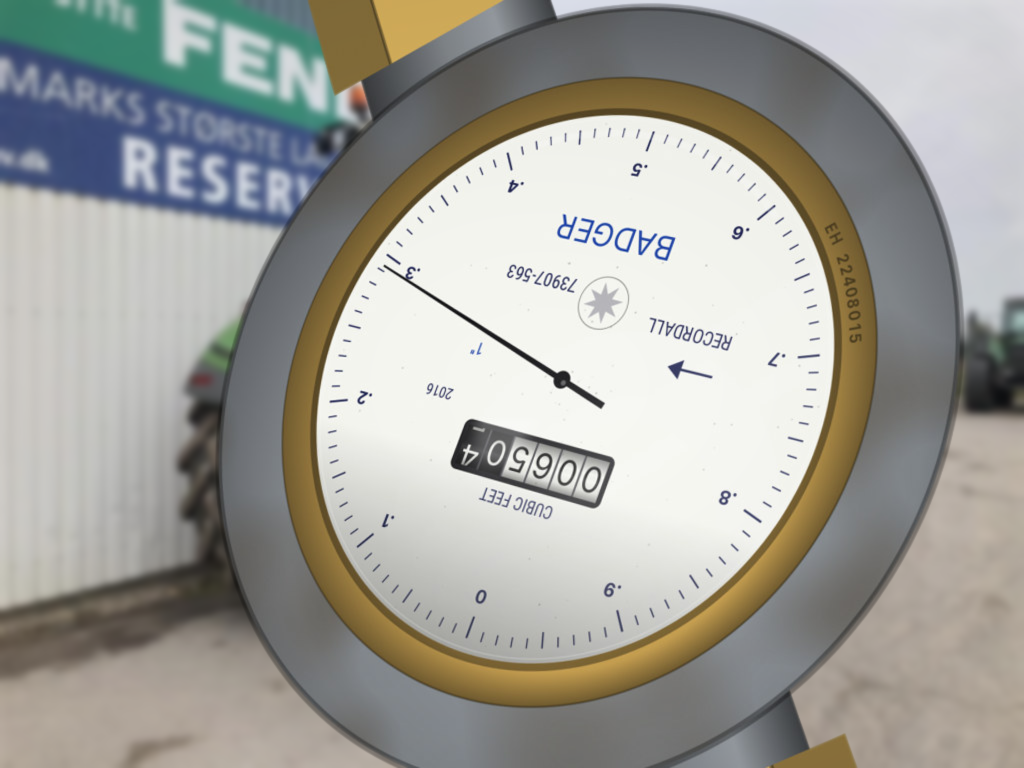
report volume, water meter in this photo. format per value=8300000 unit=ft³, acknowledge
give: value=6504.29 unit=ft³
